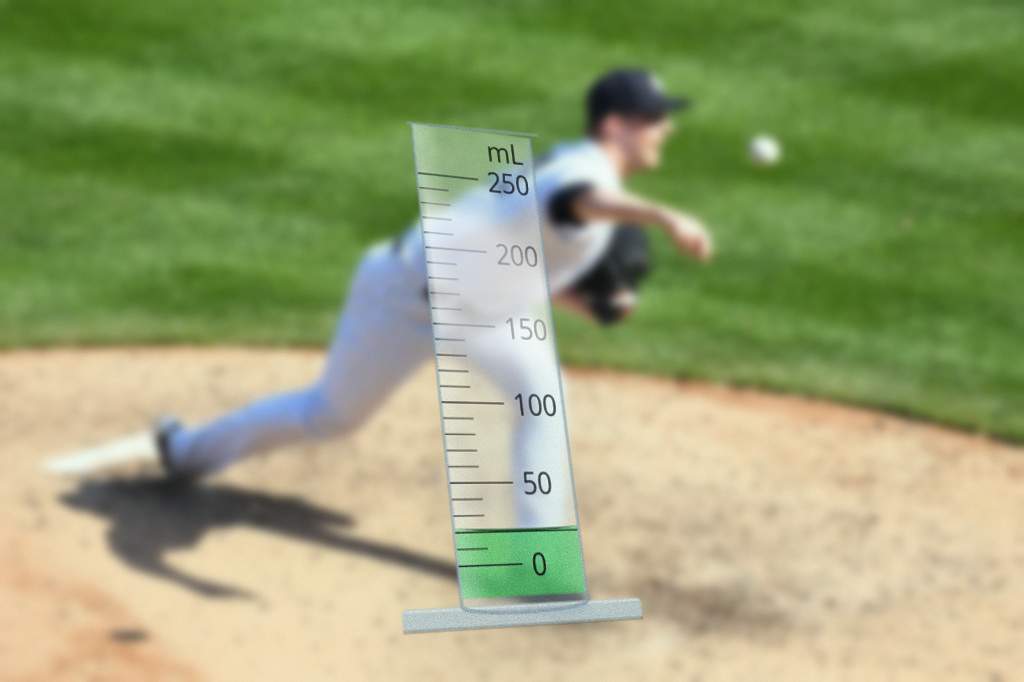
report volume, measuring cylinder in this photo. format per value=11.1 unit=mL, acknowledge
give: value=20 unit=mL
